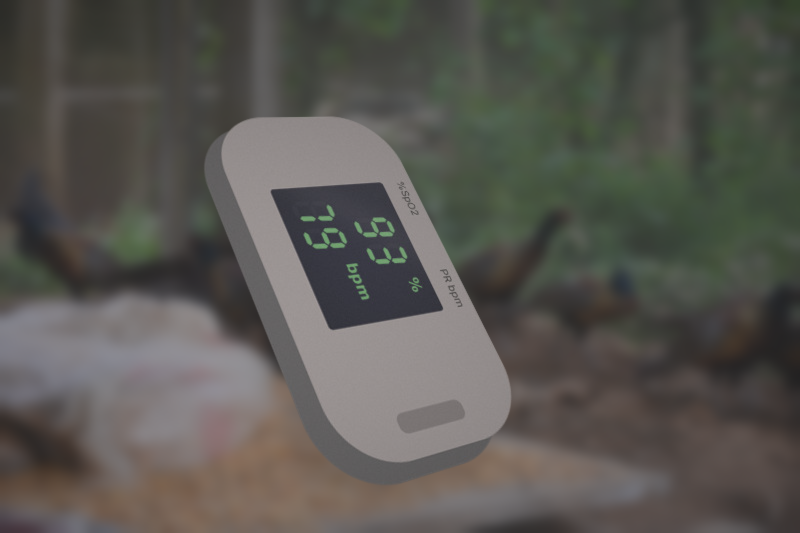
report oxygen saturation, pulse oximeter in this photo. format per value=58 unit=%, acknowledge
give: value=93 unit=%
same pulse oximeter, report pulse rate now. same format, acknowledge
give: value=79 unit=bpm
